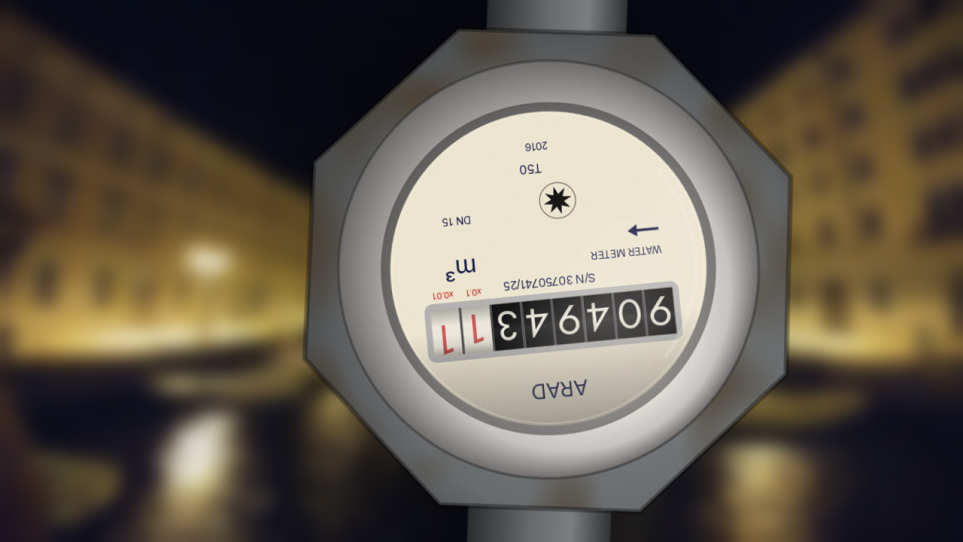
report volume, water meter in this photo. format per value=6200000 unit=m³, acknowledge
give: value=904943.11 unit=m³
